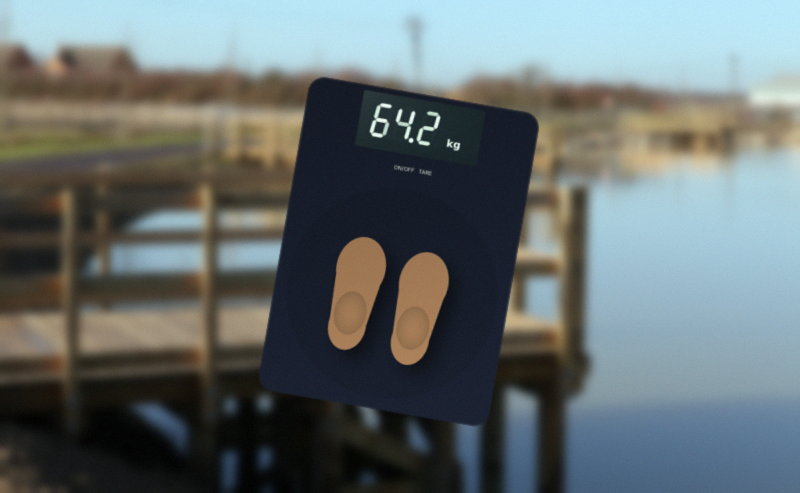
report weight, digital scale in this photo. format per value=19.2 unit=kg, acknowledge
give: value=64.2 unit=kg
